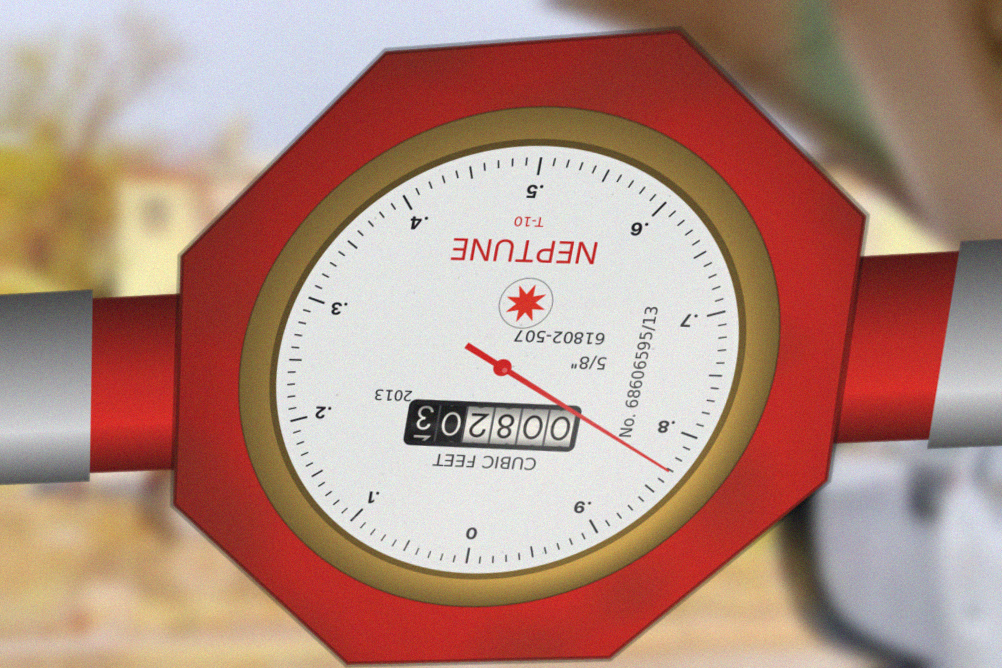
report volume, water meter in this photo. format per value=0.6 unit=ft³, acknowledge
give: value=8202.83 unit=ft³
